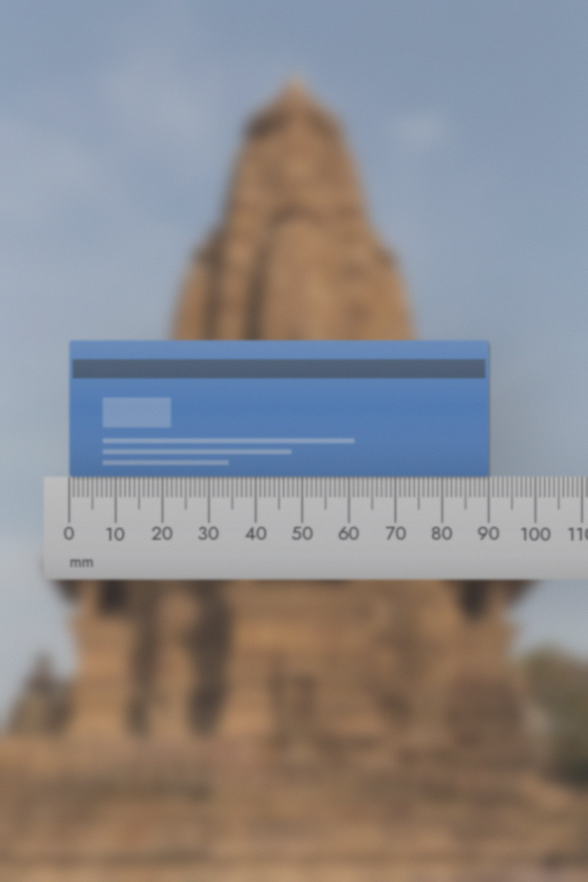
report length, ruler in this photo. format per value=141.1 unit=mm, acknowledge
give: value=90 unit=mm
